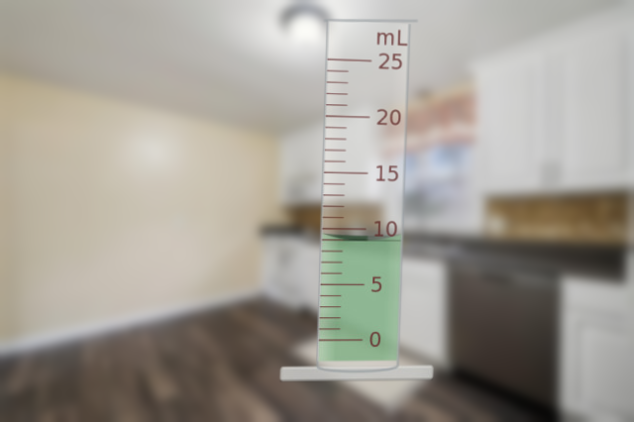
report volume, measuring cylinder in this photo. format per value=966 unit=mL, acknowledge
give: value=9 unit=mL
